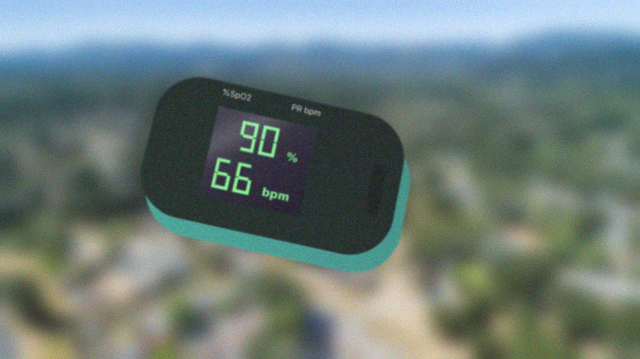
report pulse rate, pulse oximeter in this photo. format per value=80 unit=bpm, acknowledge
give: value=66 unit=bpm
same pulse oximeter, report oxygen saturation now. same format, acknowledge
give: value=90 unit=%
